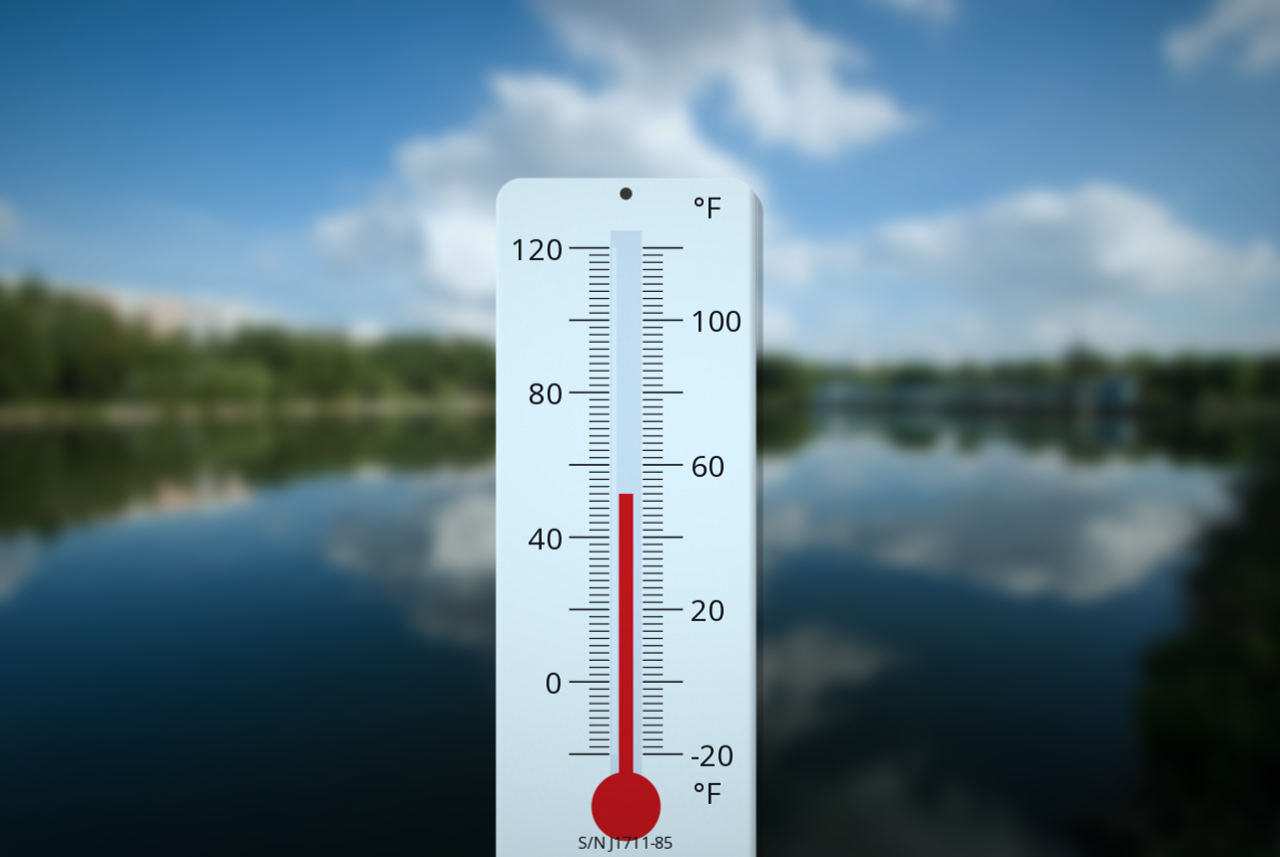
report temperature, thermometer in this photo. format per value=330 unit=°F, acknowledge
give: value=52 unit=°F
